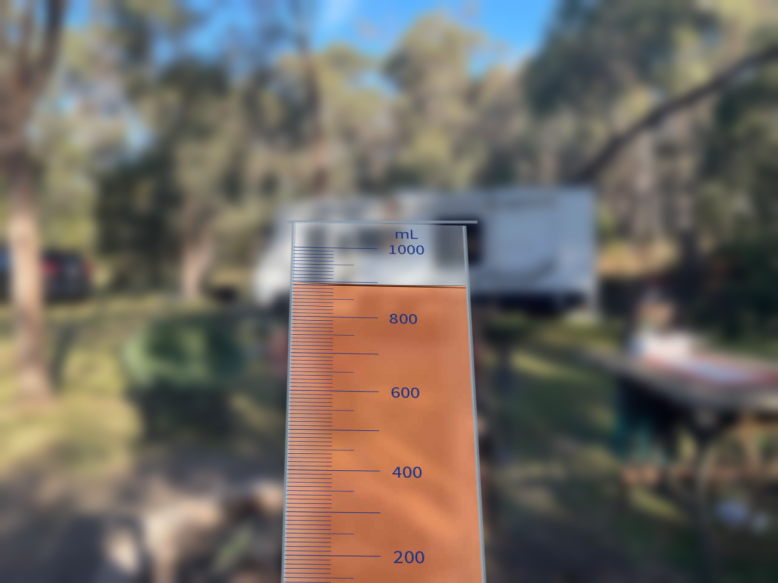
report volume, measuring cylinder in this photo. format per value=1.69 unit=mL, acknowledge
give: value=890 unit=mL
